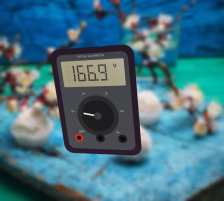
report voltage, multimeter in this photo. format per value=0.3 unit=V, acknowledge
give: value=166.9 unit=V
